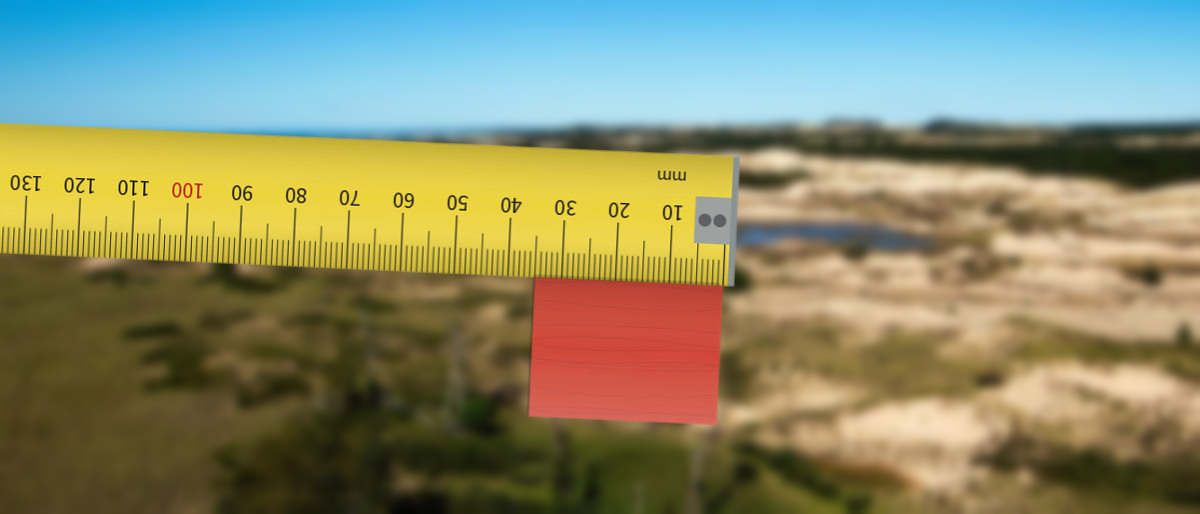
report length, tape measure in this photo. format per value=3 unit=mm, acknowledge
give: value=35 unit=mm
